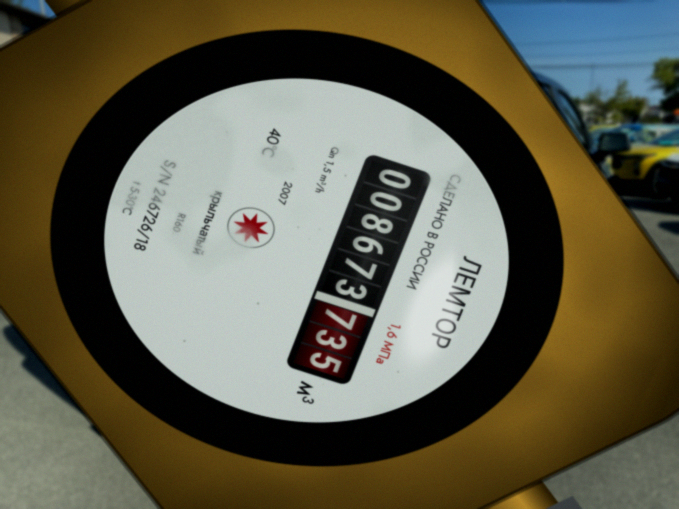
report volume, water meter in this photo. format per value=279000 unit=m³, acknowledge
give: value=8673.735 unit=m³
